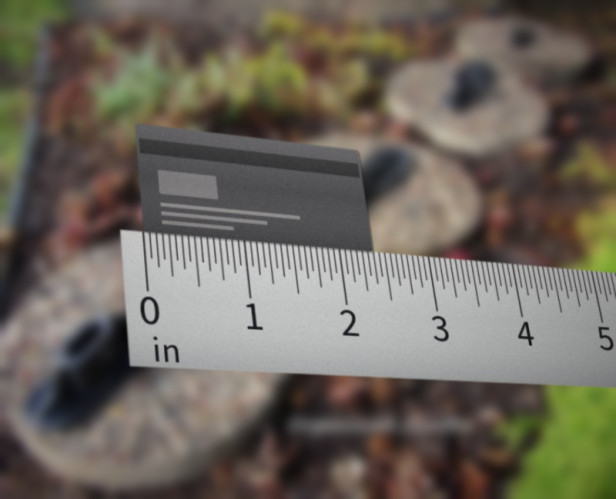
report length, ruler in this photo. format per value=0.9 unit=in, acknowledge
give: value=2.375 unit=in
